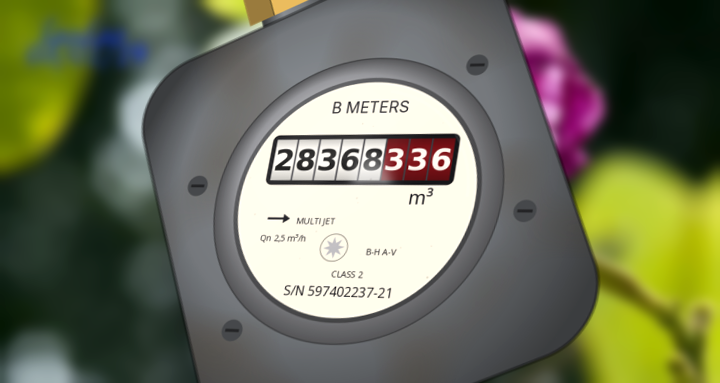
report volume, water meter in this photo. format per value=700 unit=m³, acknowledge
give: value=28368.336 unit=m³
